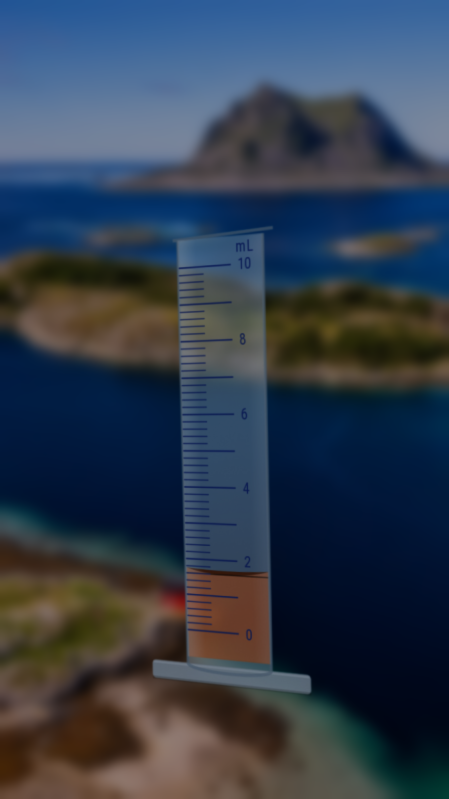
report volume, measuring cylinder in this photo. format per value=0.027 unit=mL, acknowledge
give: value=1.6 unit=mL
